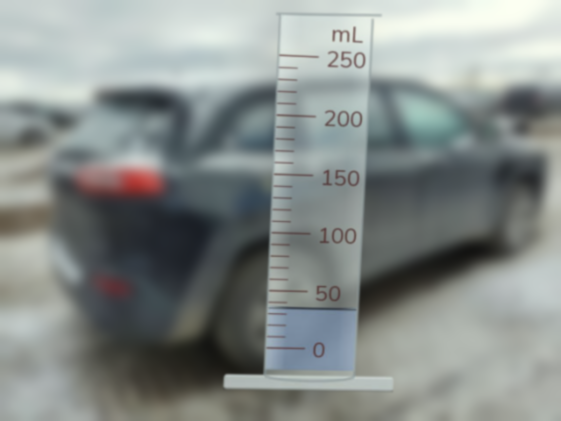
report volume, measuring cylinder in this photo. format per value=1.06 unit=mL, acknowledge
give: value=35 unit=mL
